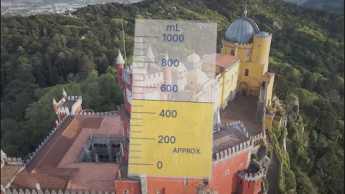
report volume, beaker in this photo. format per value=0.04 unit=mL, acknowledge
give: value=500 unit=mL
